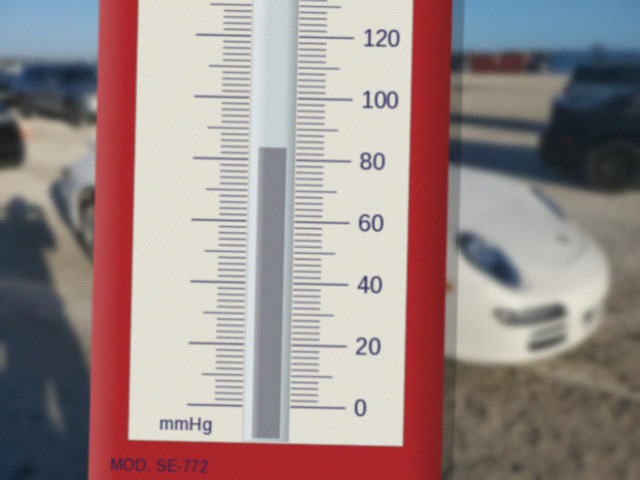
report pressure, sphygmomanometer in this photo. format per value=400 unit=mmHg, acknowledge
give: value=84 unit=mmHg
